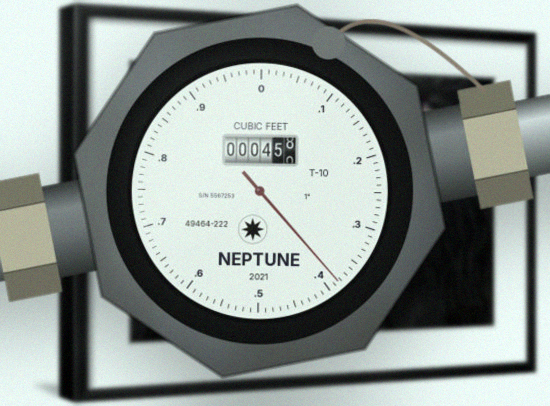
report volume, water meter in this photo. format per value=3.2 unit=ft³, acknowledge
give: value=458.38 unit=ft³
